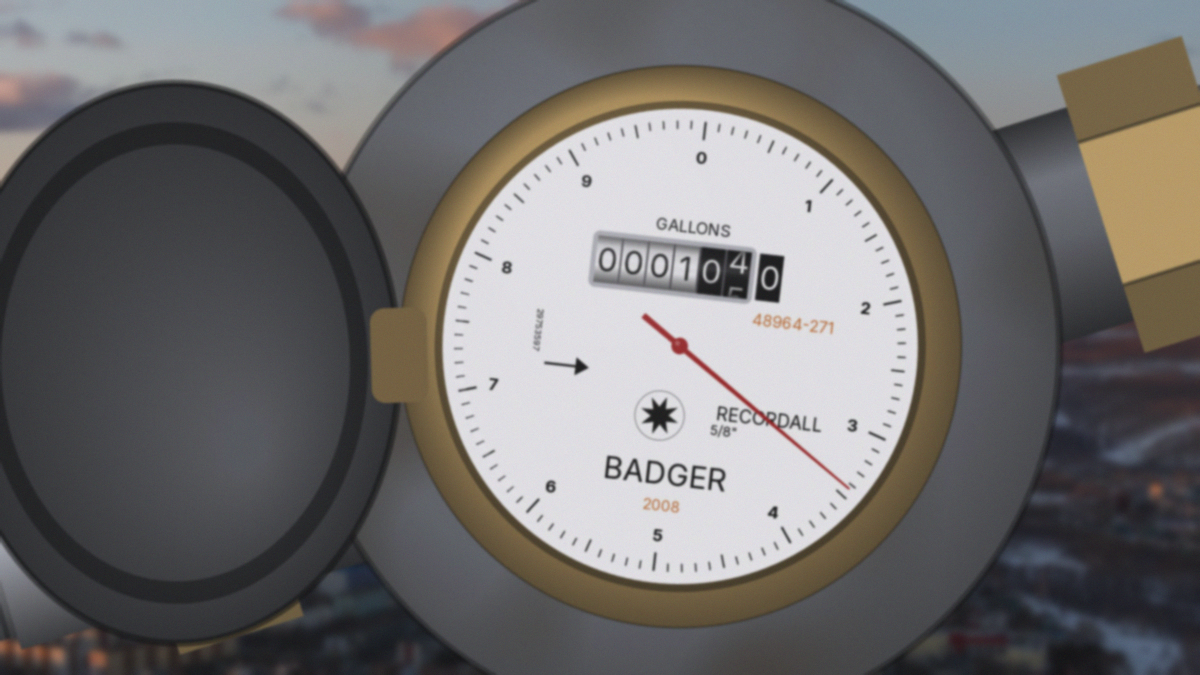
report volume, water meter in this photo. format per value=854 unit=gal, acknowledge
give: value=1043.4 unit=gal
